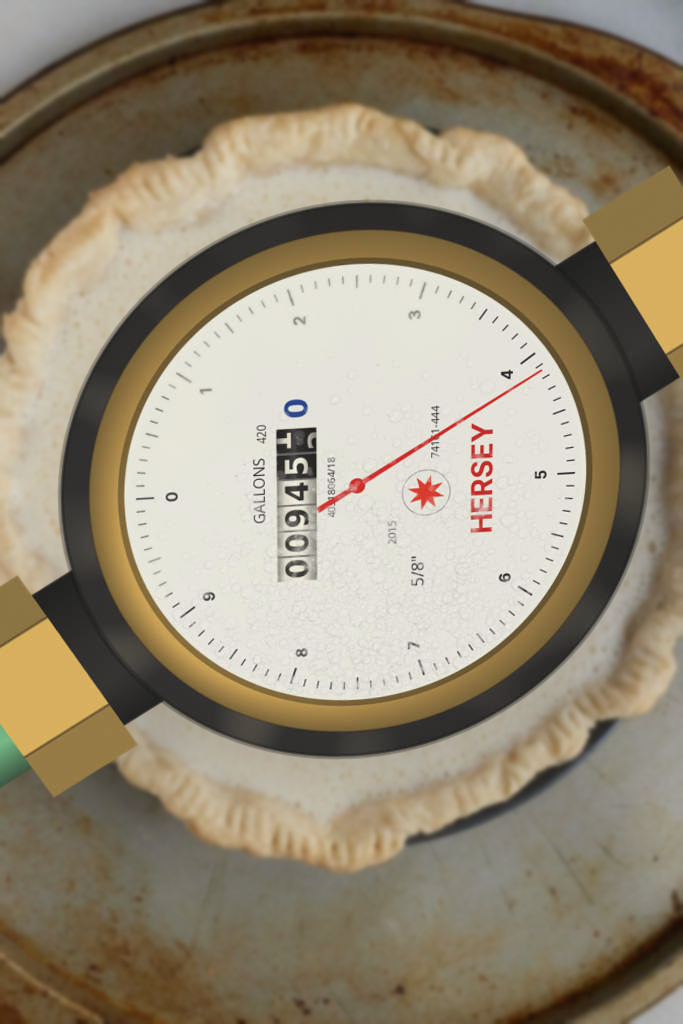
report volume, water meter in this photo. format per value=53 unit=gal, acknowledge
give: value=94514.1 unit=gal
